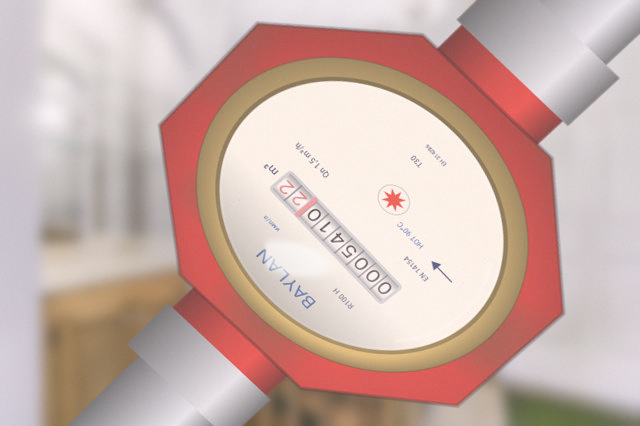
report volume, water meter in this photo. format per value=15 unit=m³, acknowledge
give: value=5410.22 unit=m³
